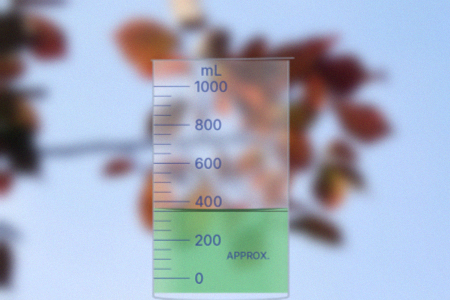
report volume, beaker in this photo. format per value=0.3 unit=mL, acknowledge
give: value=350 unit=mL
